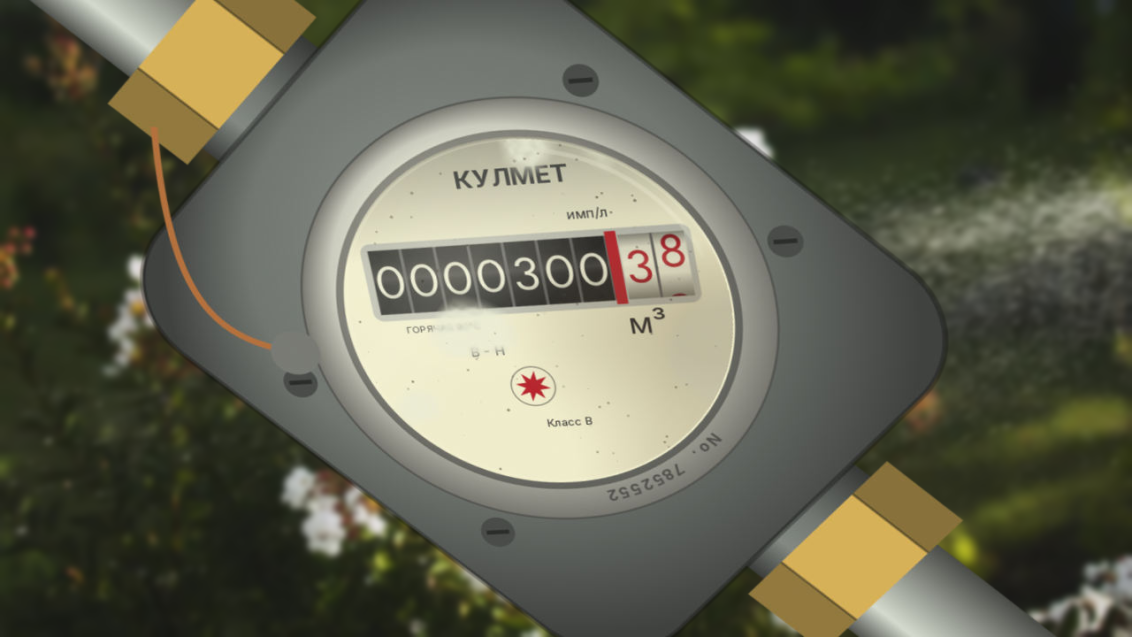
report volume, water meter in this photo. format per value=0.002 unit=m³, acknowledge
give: value=300.38 unit=m³
